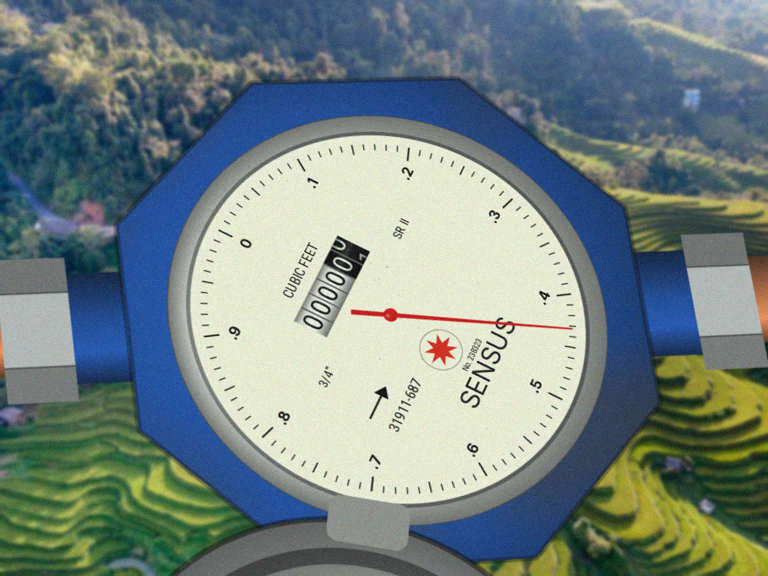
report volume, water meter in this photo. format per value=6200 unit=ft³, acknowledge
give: value=0.43 unit=ft³
